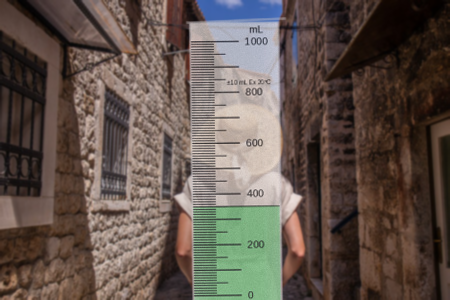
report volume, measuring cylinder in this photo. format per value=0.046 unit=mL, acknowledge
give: value=350 unit=mL
